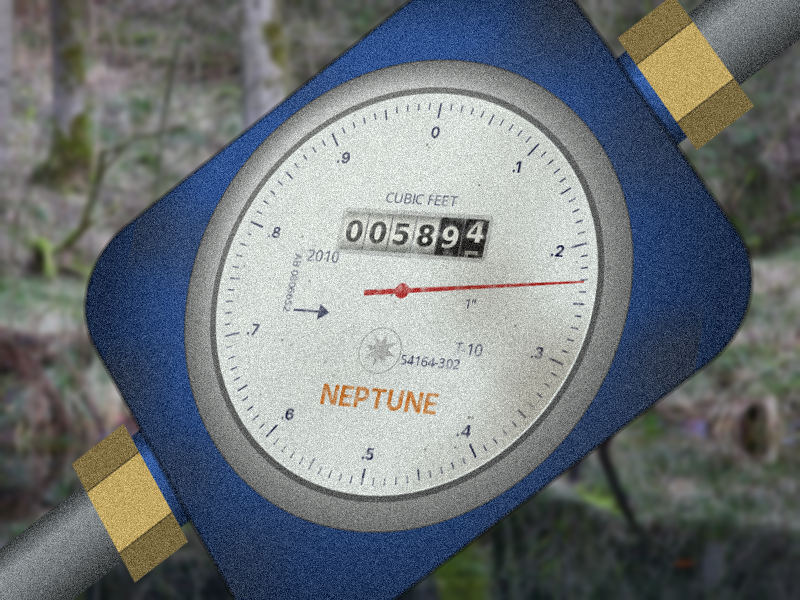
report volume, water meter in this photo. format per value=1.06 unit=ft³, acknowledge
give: value=5894.23 unit=ft³
